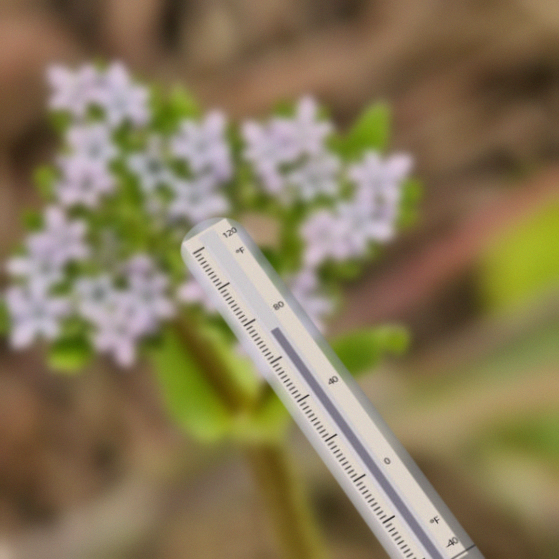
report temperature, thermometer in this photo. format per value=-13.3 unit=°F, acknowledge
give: value=72 unit=°F
